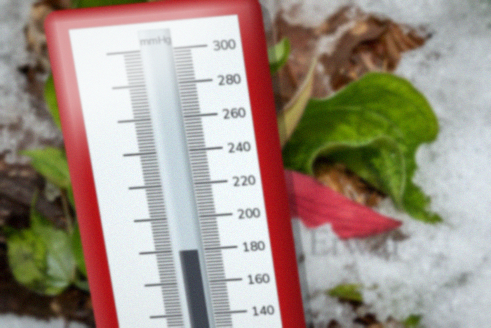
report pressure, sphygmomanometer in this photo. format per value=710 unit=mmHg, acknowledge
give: value=180 unit=mmHg
